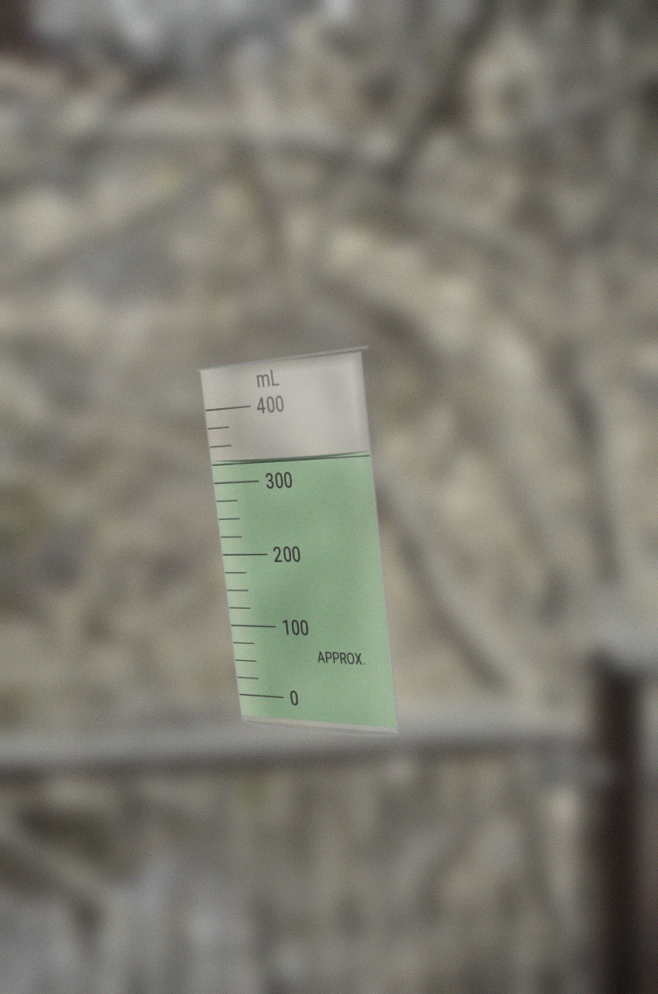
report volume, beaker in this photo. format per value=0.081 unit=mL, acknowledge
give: value=325 unit=mL
